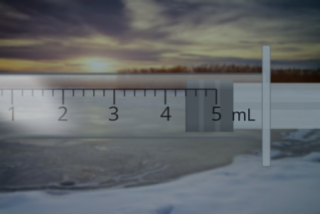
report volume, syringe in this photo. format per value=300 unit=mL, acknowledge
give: value=4.4 unit=mL
